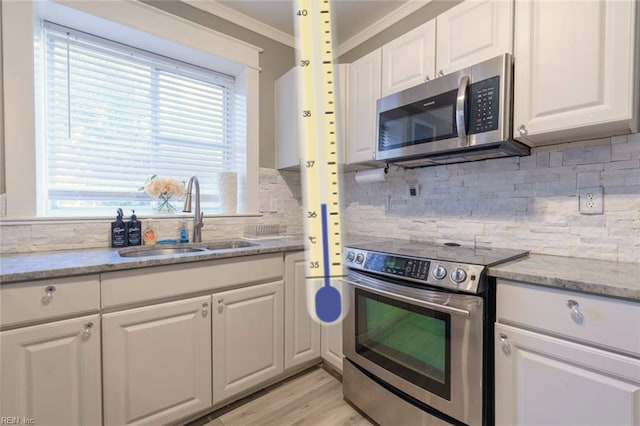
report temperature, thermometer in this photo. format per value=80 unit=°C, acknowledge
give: value=36.2 unit=°C
